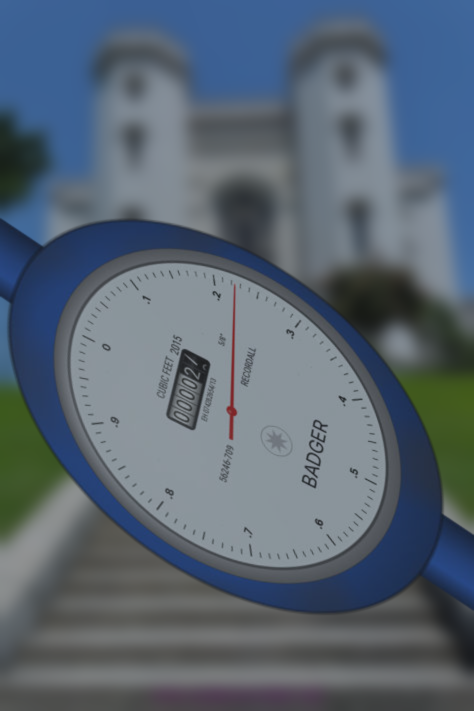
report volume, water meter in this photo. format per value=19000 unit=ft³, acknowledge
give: value=27.22 unit=ft³
